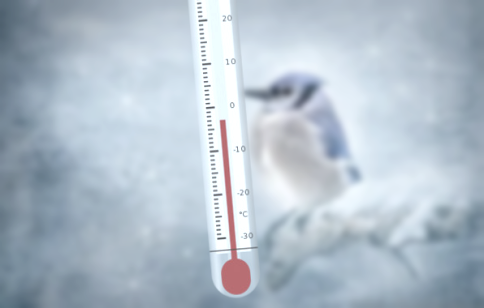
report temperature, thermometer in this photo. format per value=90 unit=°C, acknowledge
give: value=-3 unit=°C
